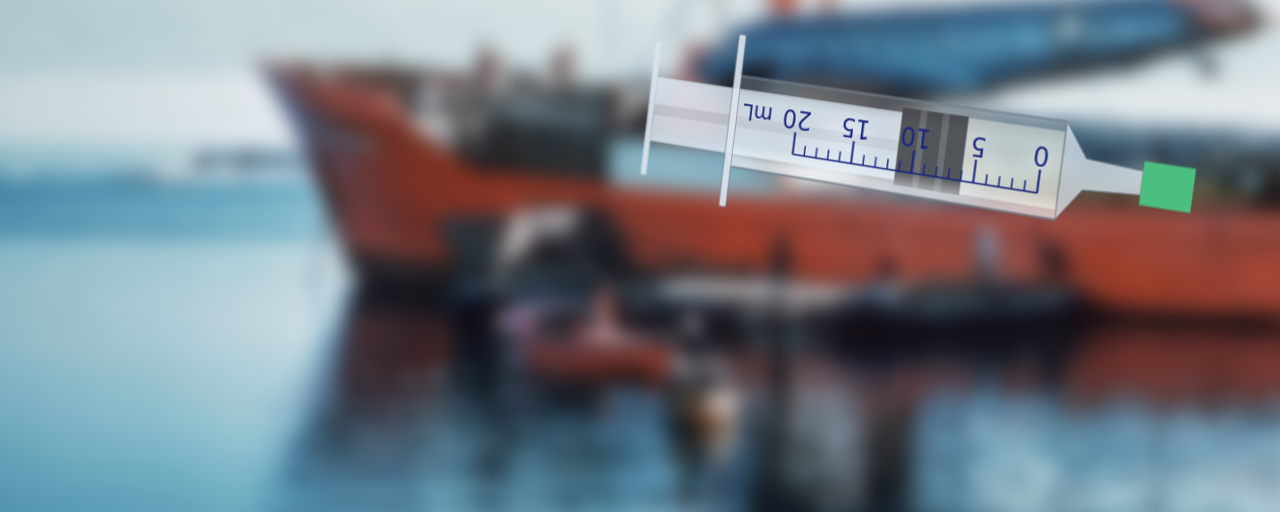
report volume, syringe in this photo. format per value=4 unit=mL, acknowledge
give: value=6 unit=mL
